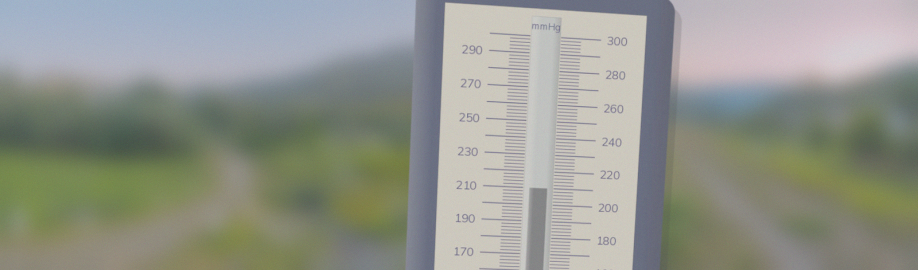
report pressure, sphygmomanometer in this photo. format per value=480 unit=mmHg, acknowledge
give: value=210 unit=mmHg
